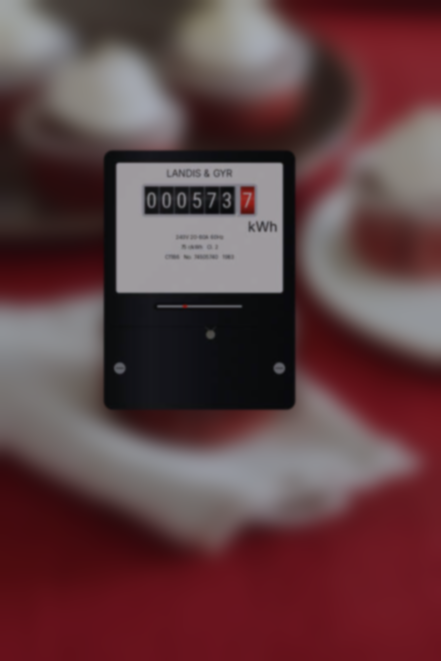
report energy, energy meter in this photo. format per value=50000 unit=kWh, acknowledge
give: value=573.7 unit=kWh
